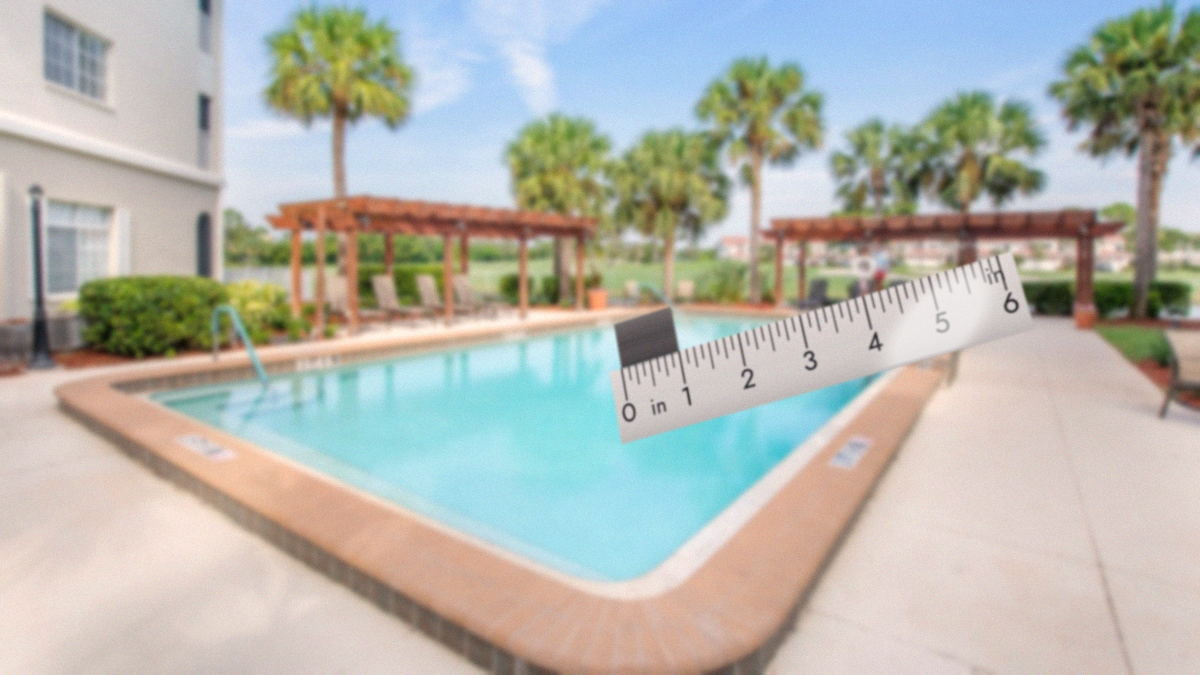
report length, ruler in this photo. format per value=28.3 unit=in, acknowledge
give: value=1 unit=in
